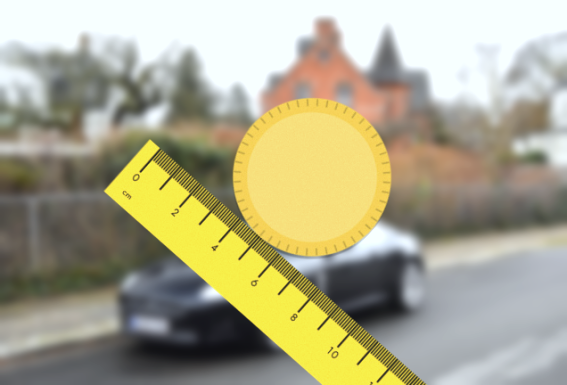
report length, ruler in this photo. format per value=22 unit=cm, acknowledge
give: value=6 unit=cm
